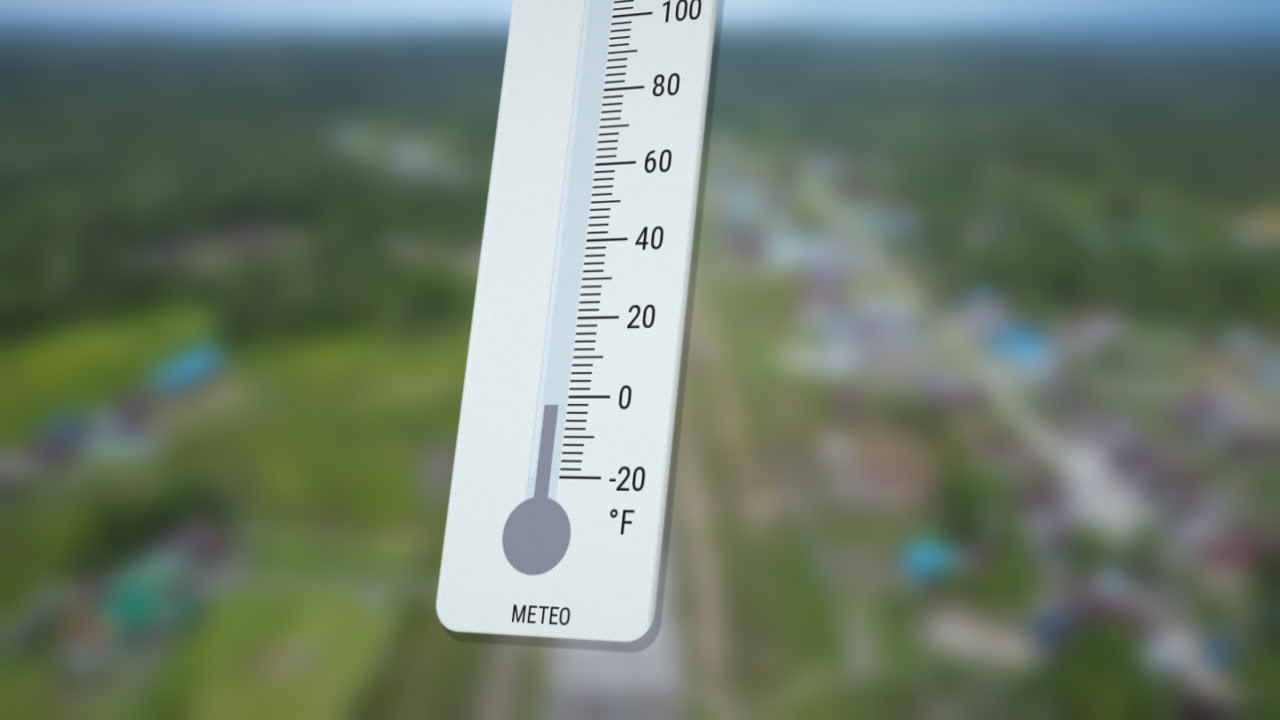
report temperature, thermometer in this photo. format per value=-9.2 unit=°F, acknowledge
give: value=-2 unit=°F
